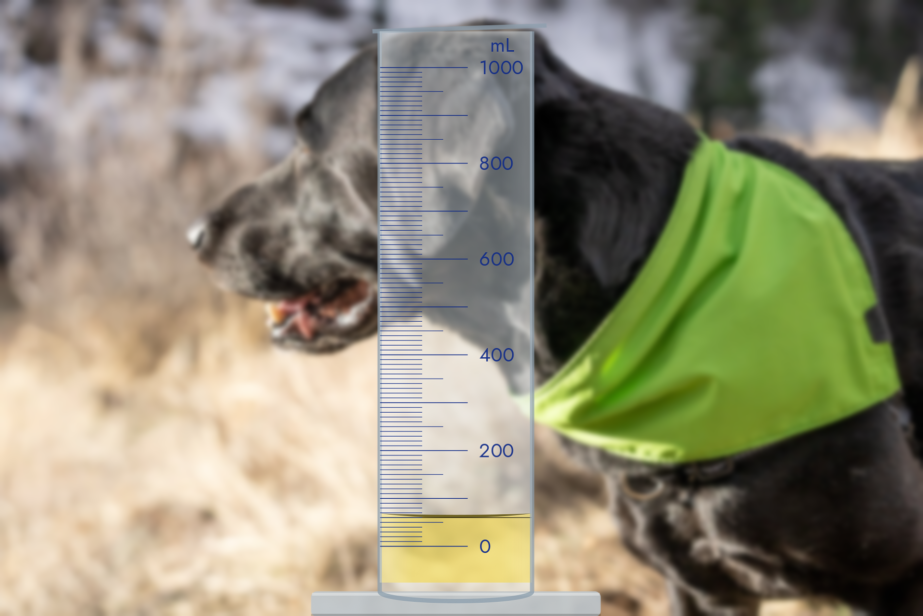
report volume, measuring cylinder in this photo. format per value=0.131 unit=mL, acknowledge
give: value=60 unit=mL
